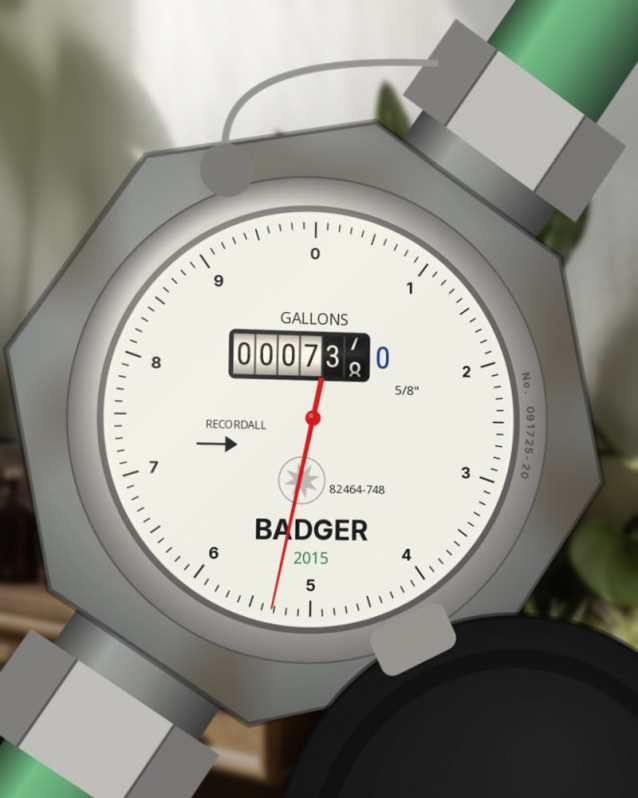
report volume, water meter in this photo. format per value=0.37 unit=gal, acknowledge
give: value=7375.3 unit=gal
